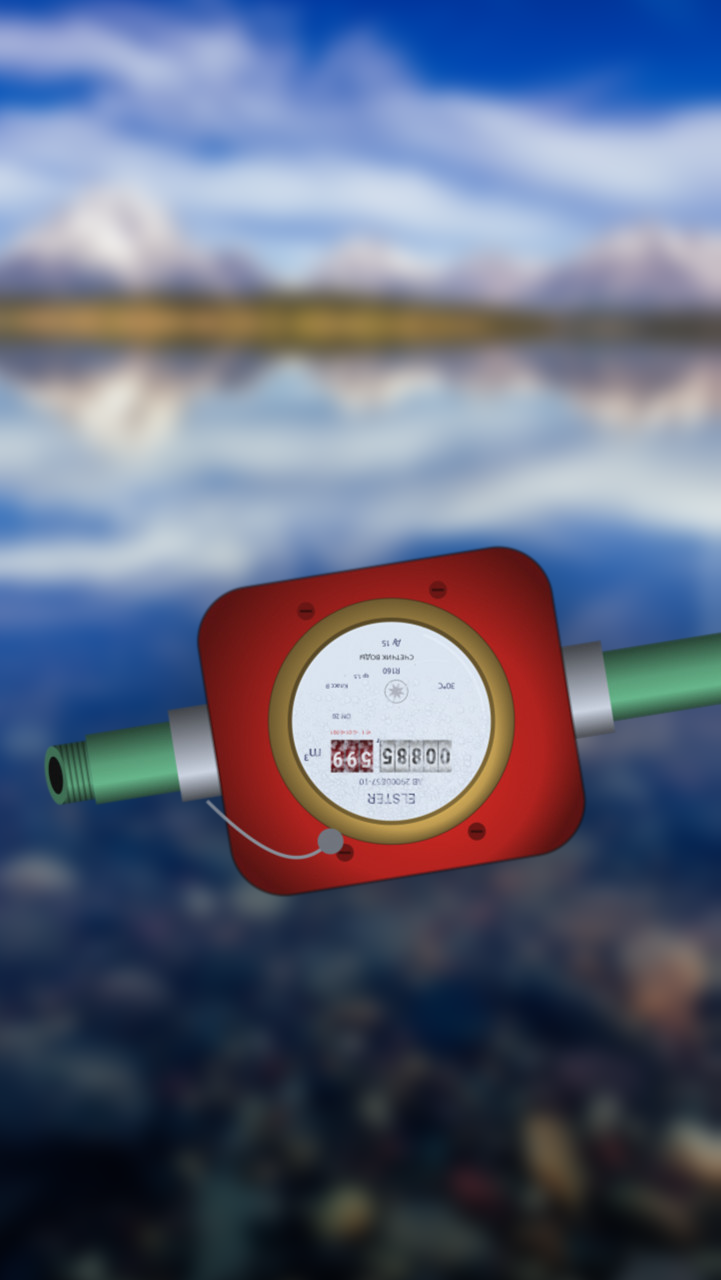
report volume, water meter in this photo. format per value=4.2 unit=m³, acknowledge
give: value=885.599 unit=m³
